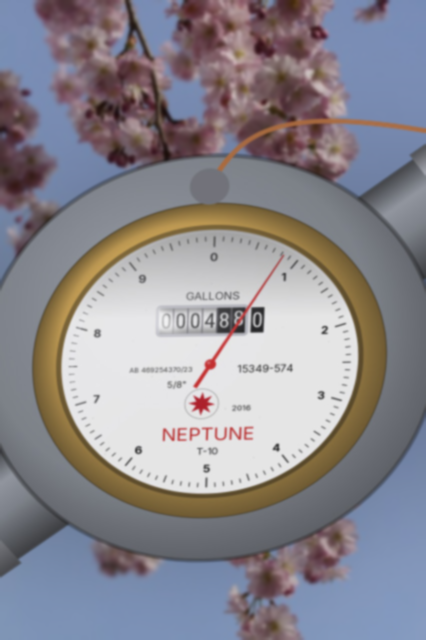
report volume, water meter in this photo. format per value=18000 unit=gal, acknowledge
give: value=4880.8 unit=gal
